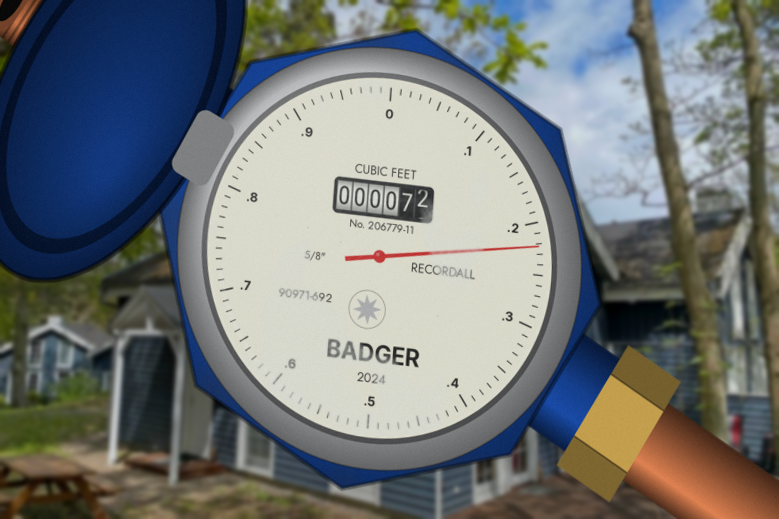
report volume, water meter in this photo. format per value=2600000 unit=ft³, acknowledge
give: value=72.22 unit=ft³
